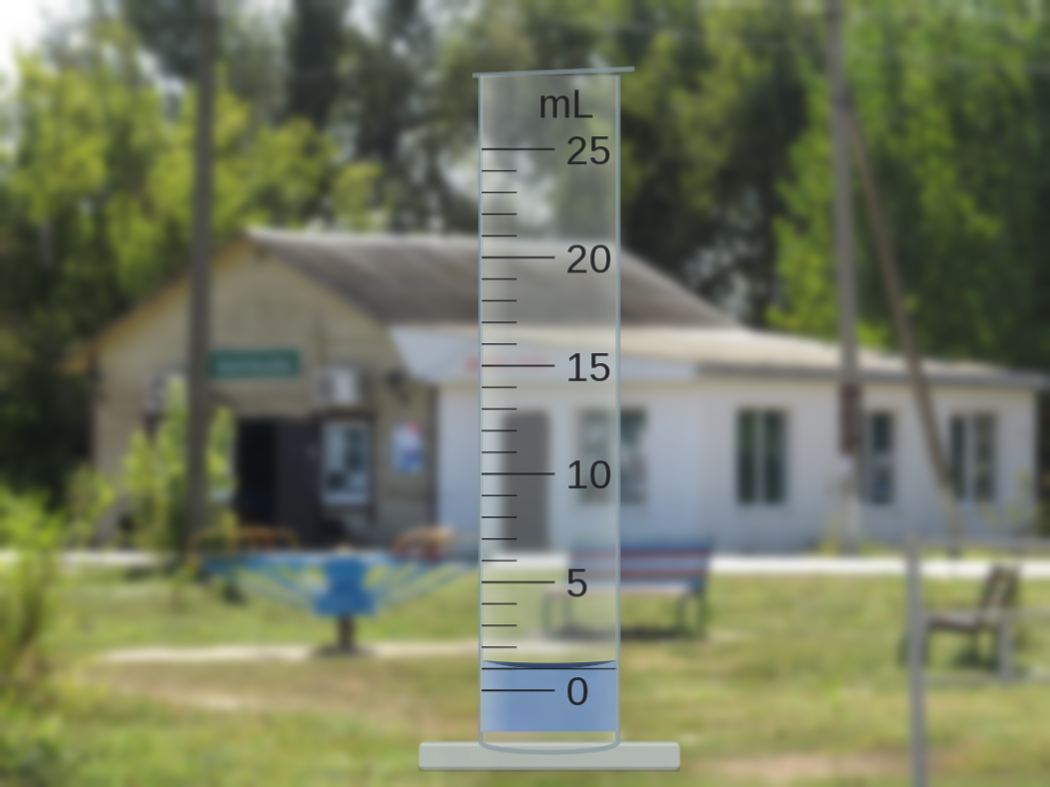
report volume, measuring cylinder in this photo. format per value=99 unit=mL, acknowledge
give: value=1 unit=mL
